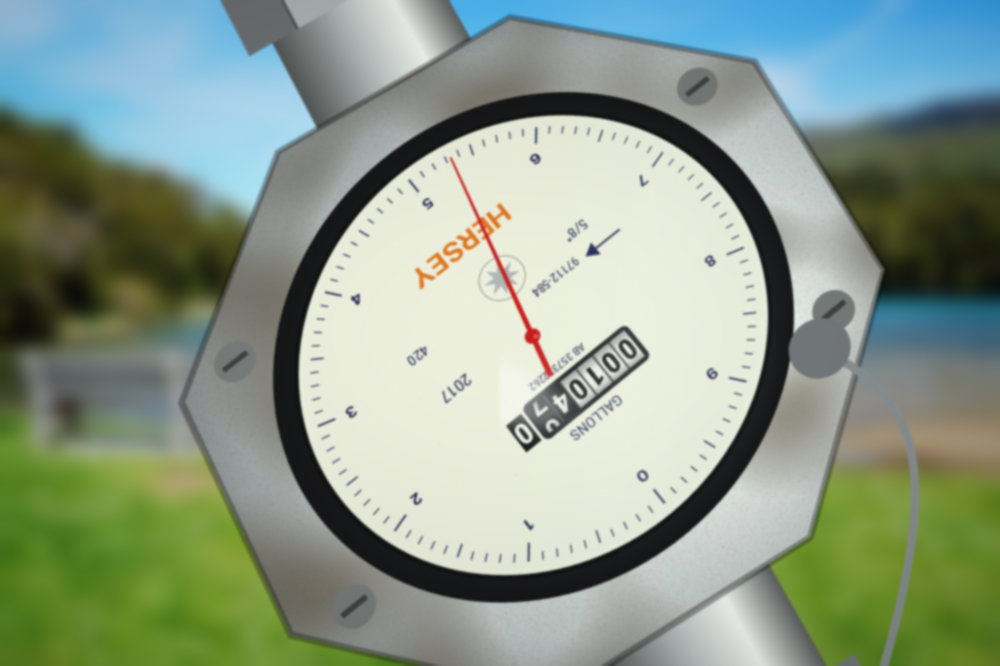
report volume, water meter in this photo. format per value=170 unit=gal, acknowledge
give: value=10465.3 unit=gal
